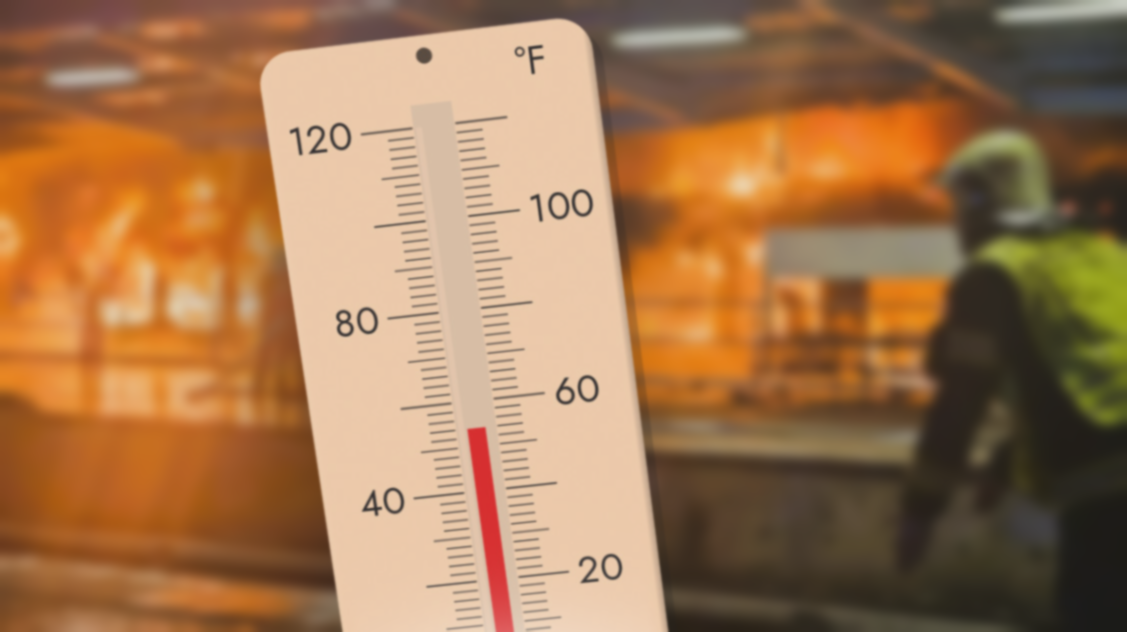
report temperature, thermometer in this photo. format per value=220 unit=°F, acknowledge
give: value=54 unit=°F
